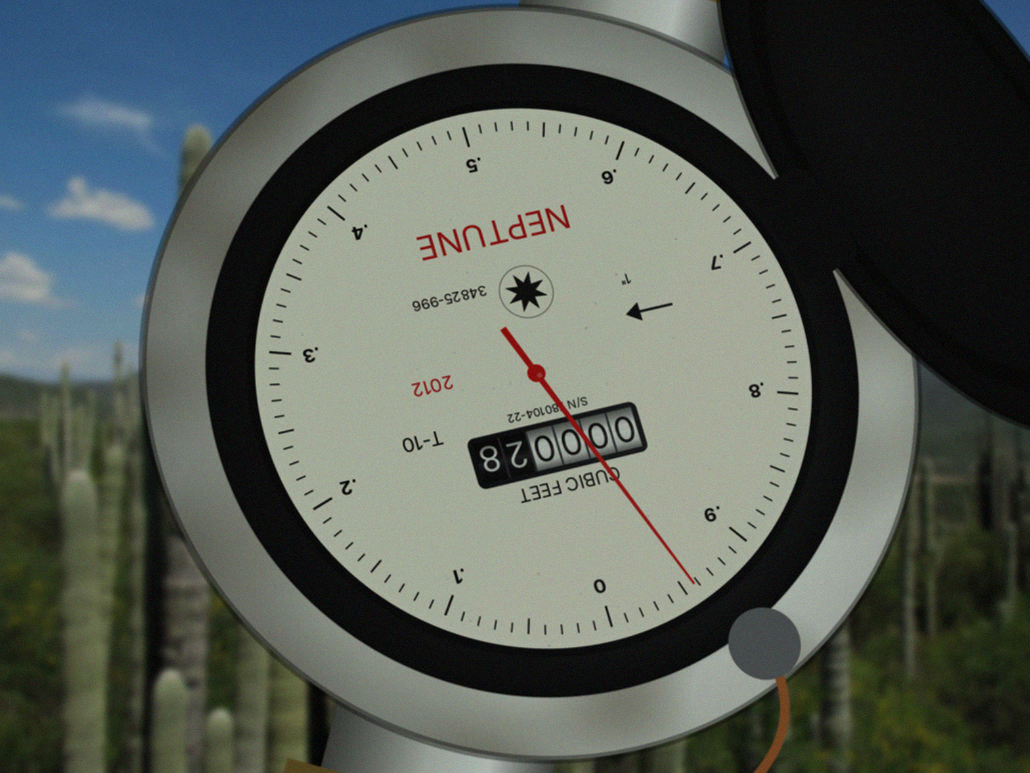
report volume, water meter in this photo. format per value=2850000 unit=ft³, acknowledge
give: value=27.94 unit=ft³
